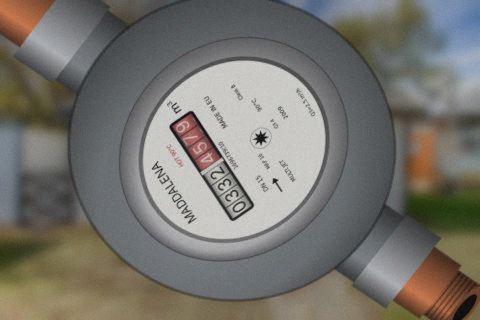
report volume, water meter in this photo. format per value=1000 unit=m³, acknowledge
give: value=332.4579 unit=m³
